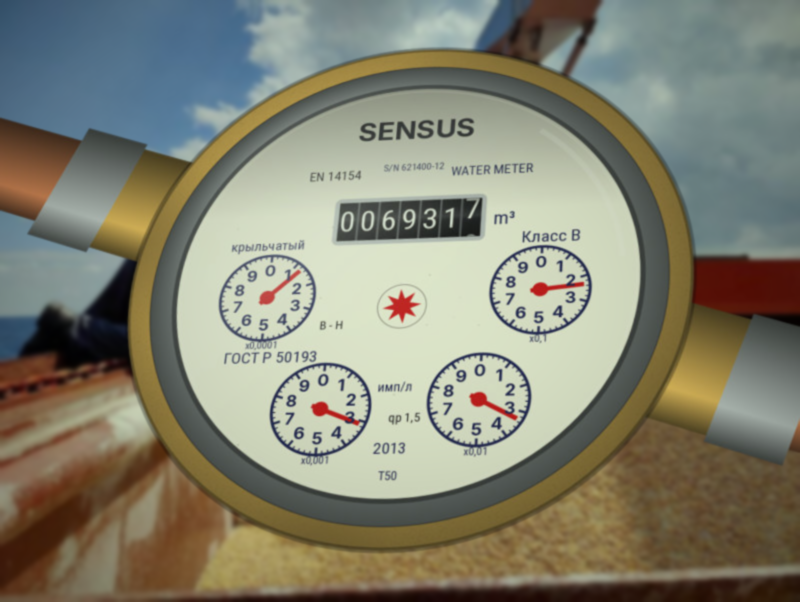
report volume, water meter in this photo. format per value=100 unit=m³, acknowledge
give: value=69317.2331 unit=m³
